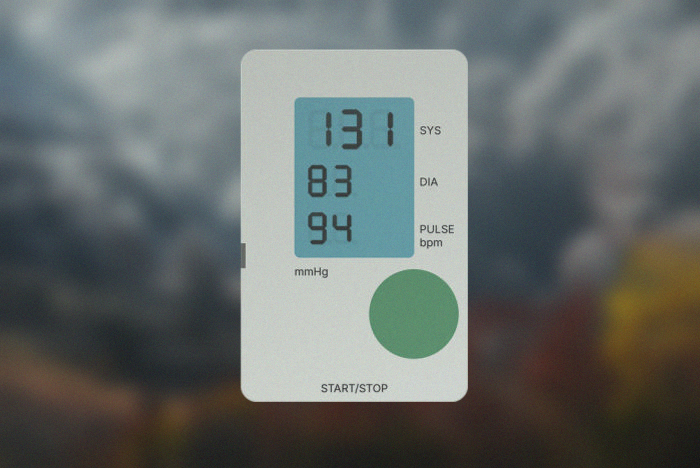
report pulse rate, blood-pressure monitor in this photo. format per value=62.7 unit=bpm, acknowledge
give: value=94 unit=bpm
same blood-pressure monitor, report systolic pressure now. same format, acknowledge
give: value=131 unit=mmHg
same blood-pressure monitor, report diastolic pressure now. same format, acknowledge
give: value=83 unit=mmHg
